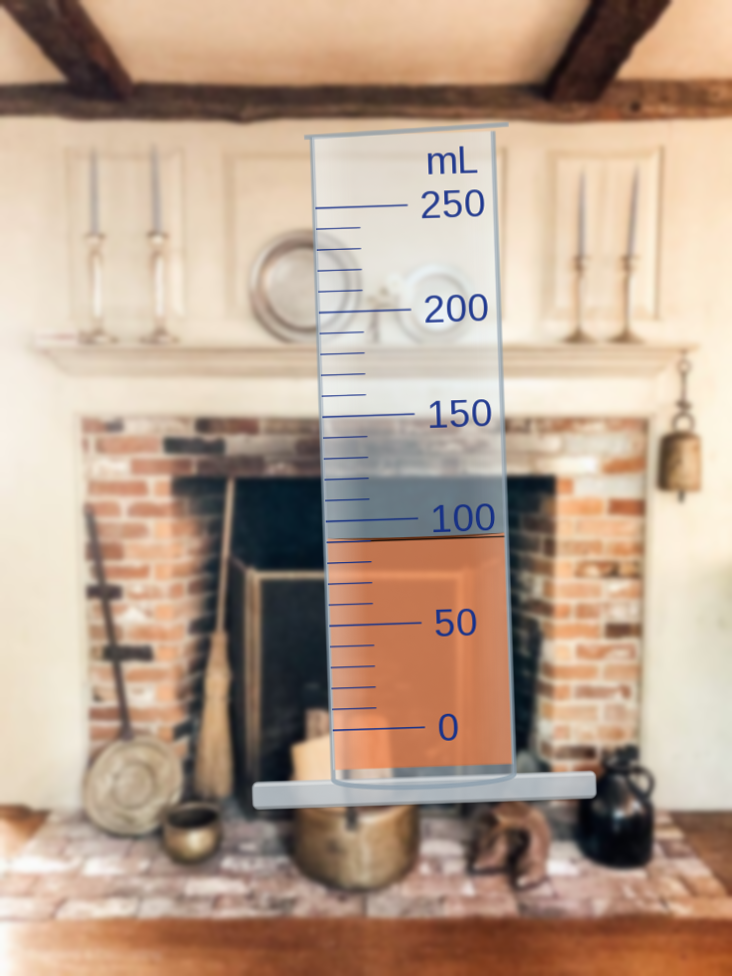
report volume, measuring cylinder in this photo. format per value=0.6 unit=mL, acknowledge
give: value=90 unit=mL
